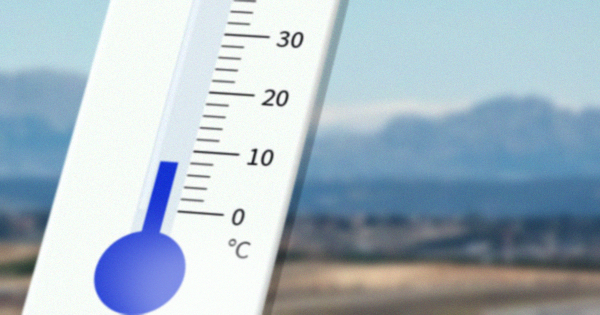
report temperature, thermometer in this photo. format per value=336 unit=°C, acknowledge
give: value=8 unit=°C
